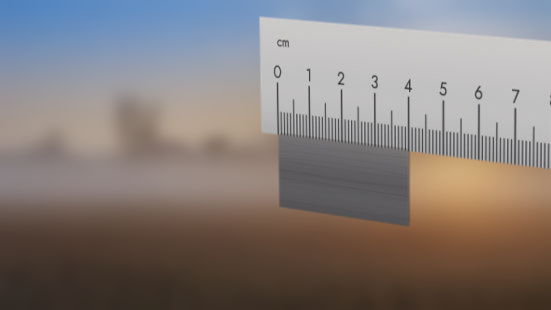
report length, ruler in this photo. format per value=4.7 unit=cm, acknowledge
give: value=4 unit=cm
